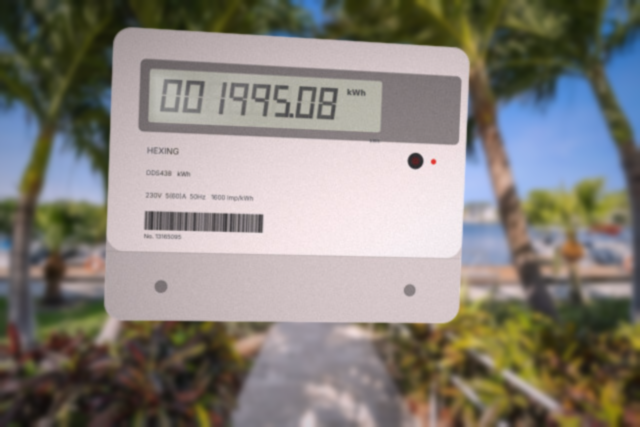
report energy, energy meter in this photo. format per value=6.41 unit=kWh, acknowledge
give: value=1995.08 unit=kWh
